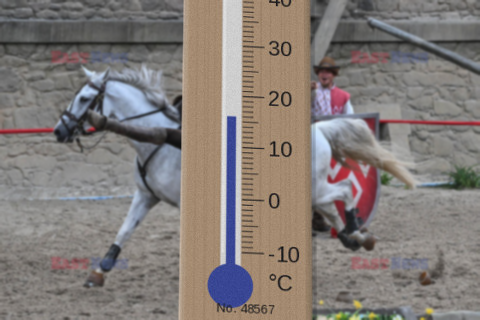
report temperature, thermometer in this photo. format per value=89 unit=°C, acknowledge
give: value=16 unit=°C
